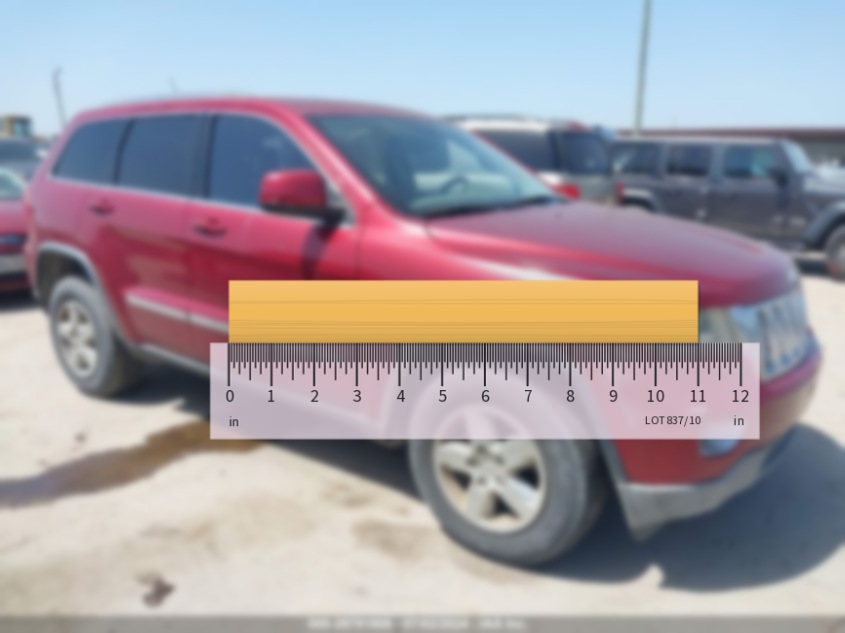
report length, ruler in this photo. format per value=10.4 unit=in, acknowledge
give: value=11 unit=in
